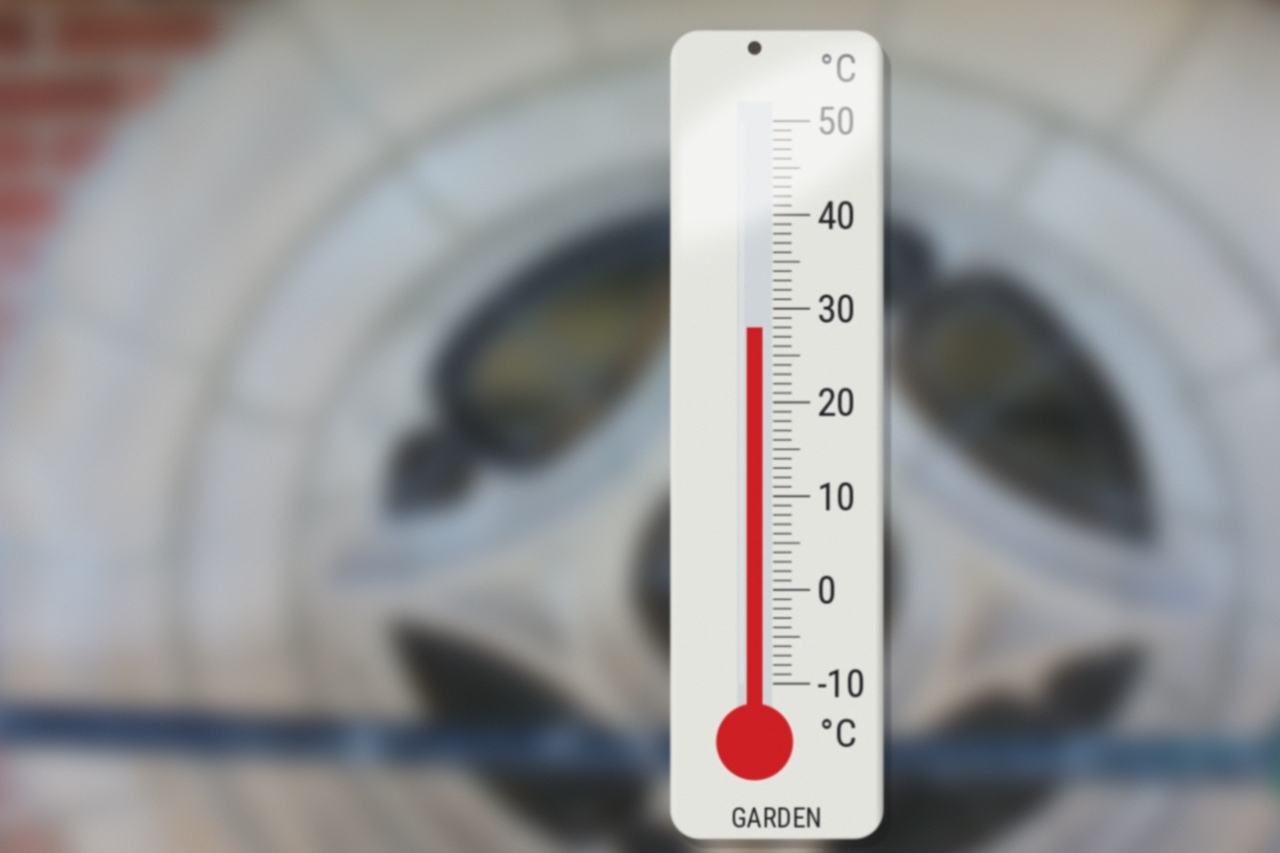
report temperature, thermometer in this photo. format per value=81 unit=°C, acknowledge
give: value=28 unit=°C
